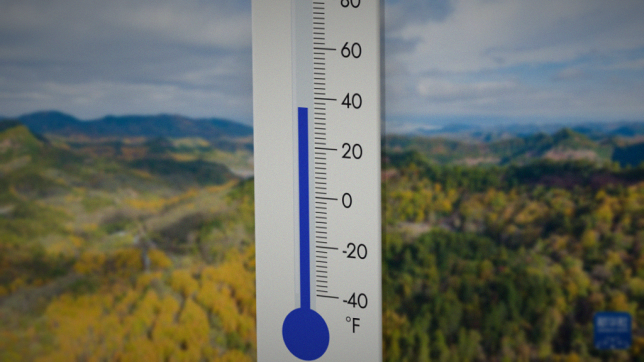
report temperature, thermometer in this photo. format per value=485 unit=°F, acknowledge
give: value=36 unit=°F
